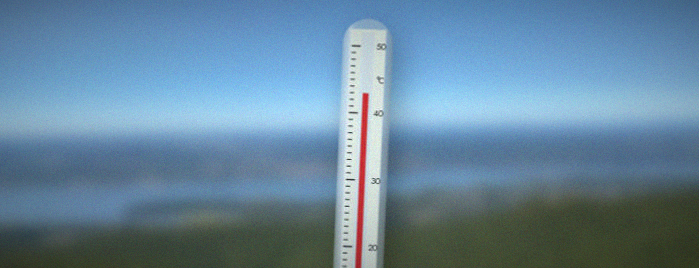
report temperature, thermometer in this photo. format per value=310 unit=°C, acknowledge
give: value=43 unit=°C
